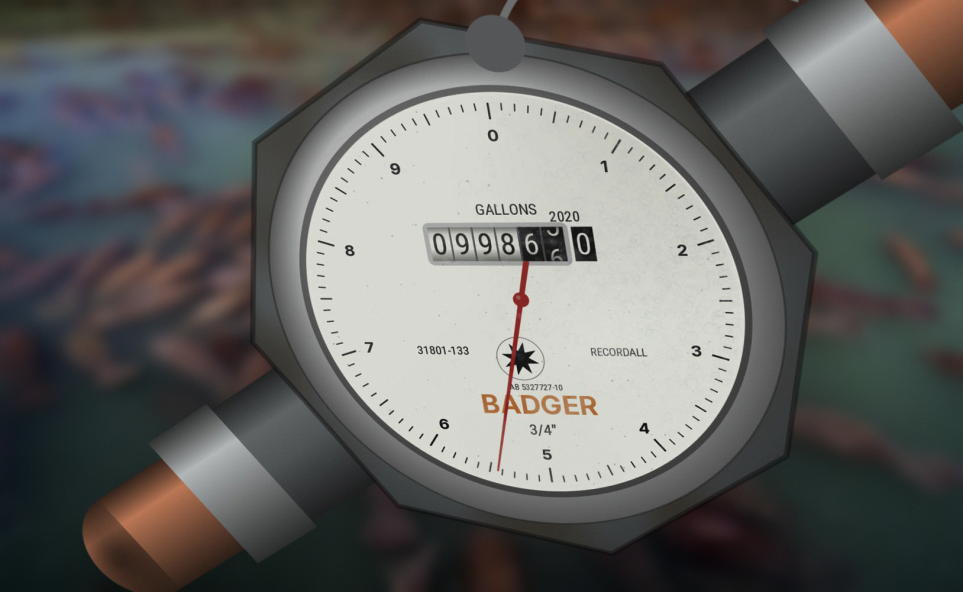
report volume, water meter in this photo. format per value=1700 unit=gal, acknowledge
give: value=998655.4 unit=gal
